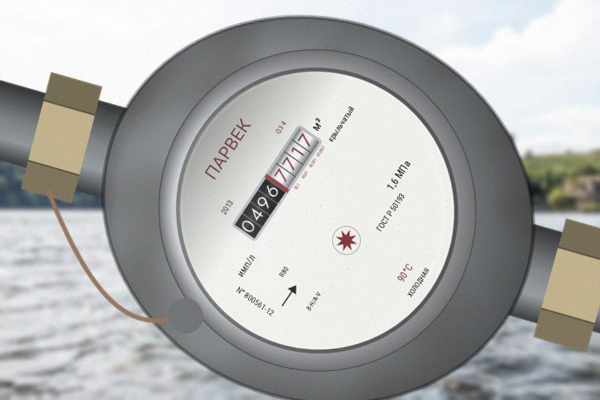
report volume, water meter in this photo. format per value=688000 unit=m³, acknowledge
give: value=496.7717 unit=m³
